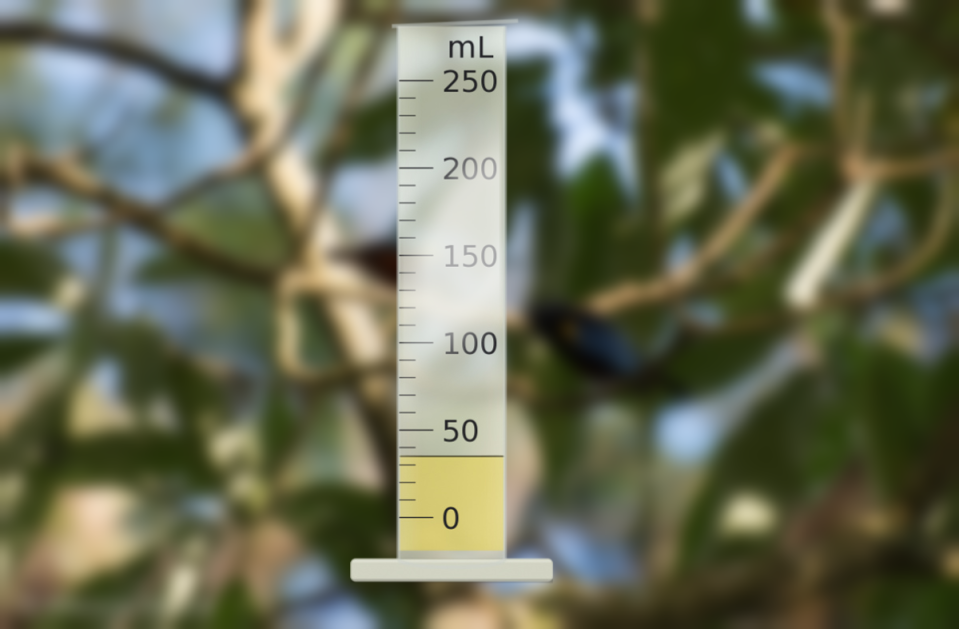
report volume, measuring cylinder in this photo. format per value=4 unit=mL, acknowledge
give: value=35 unit=mL
